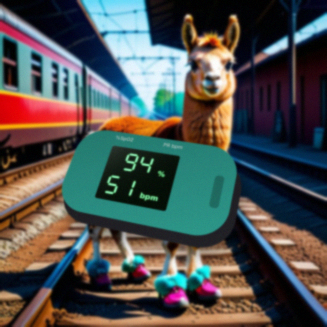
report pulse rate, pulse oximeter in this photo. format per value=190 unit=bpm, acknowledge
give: value=51 unit=bpm
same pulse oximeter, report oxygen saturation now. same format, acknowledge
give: value=94 unit=%
